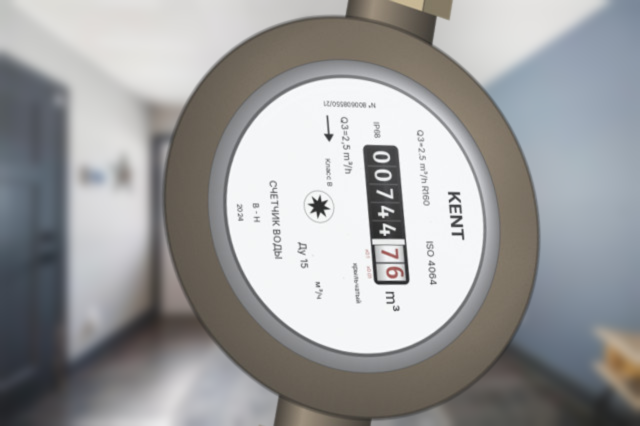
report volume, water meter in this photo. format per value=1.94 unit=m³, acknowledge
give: value=744.76 unit=m³
